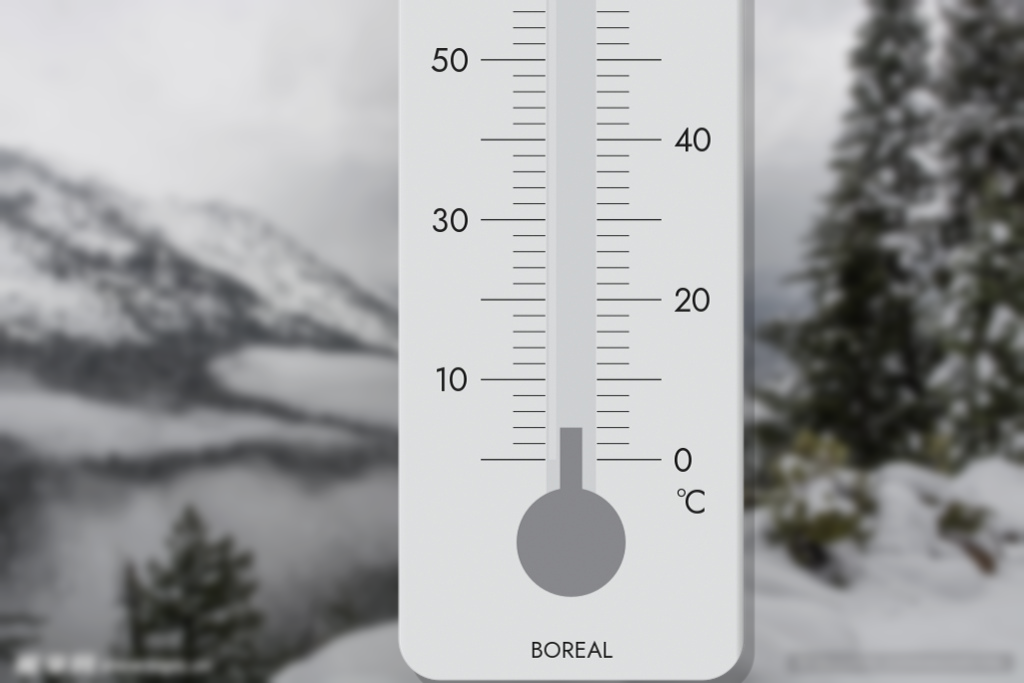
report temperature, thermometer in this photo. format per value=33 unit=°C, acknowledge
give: value=4 unit=°C
